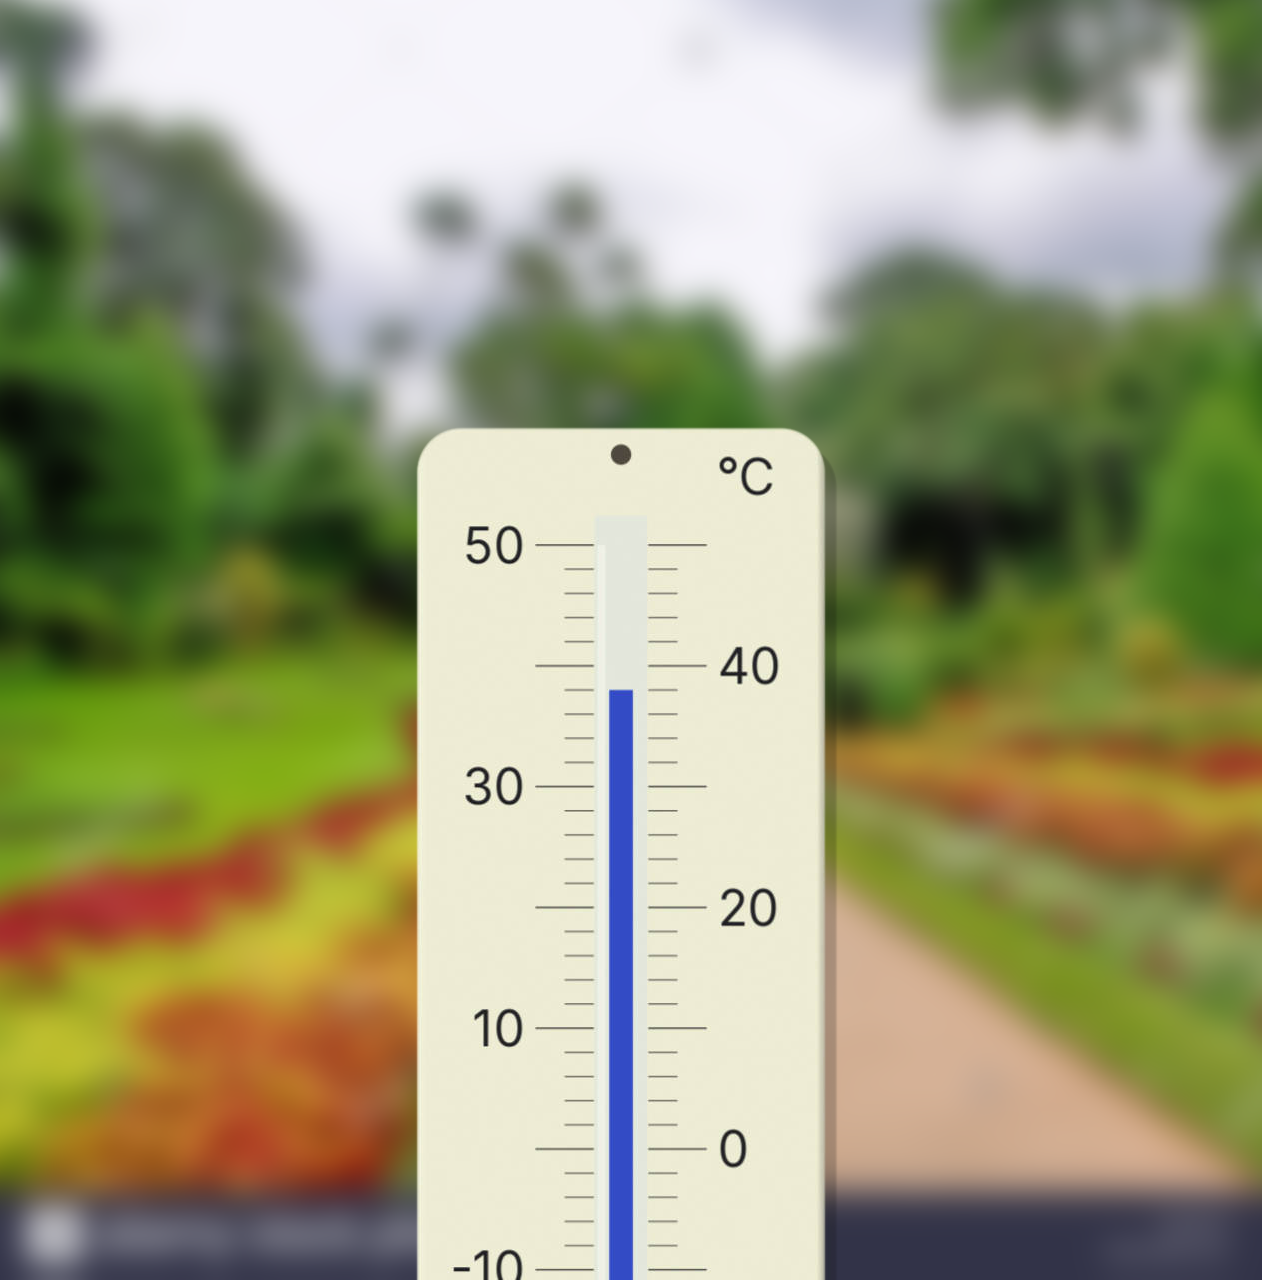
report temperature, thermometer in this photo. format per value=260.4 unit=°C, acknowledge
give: value=38 unit=°C
